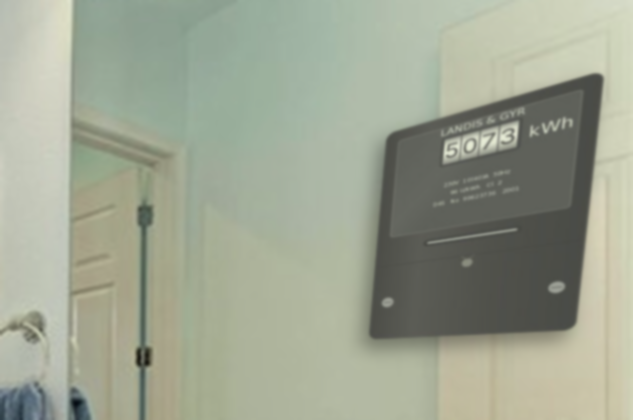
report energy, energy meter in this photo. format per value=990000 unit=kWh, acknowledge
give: value=5073 unit=kWh
